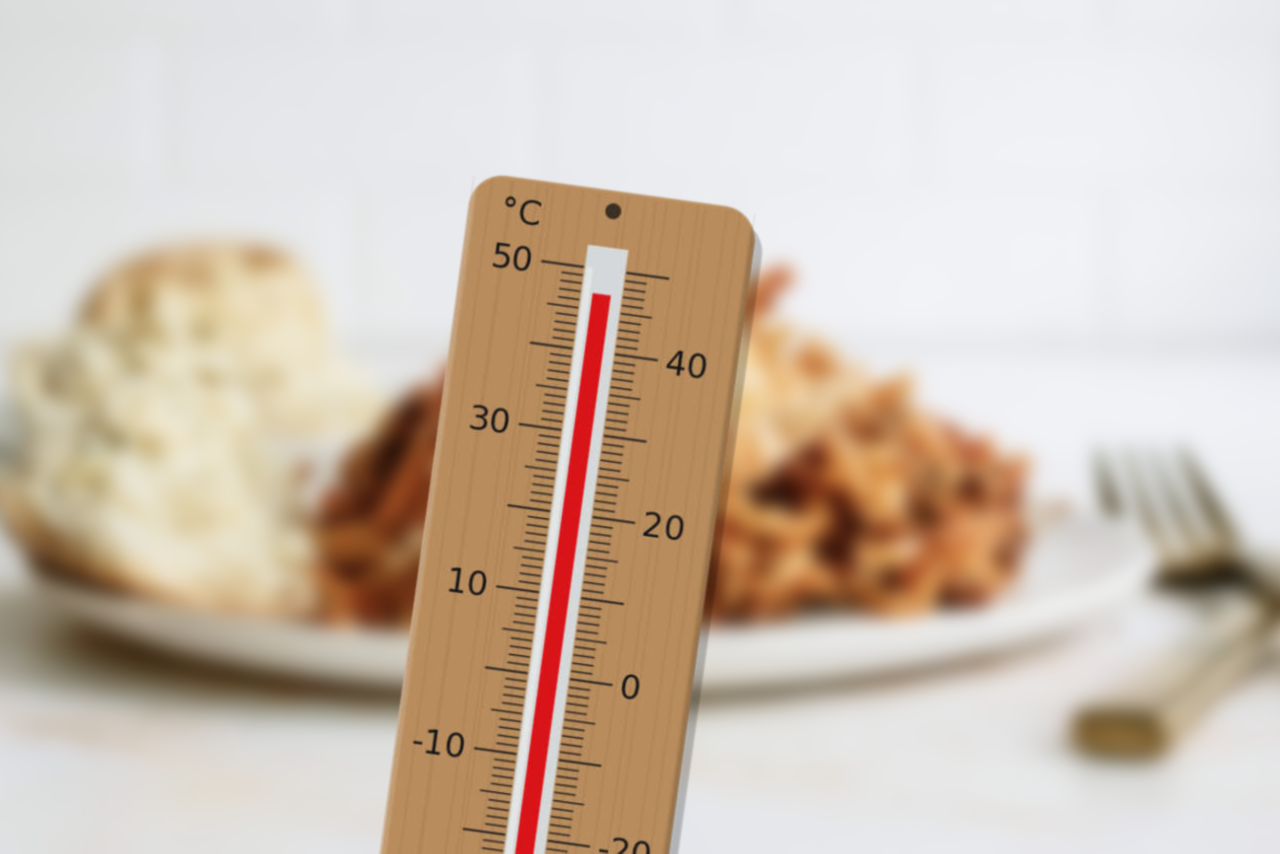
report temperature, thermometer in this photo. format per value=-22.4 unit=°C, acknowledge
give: value=47 unit=°C
